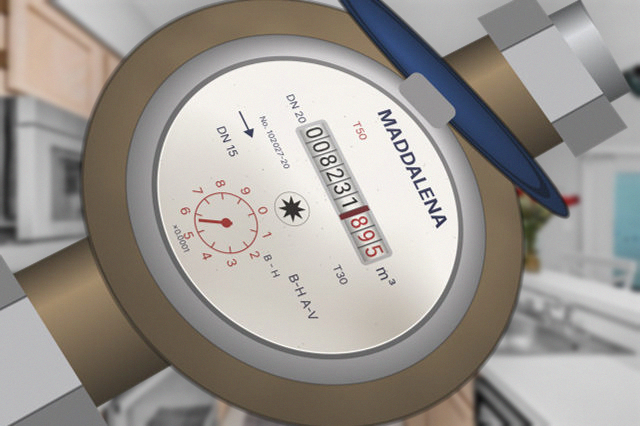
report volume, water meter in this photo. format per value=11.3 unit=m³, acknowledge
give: value=8231.8955 unit=m³
